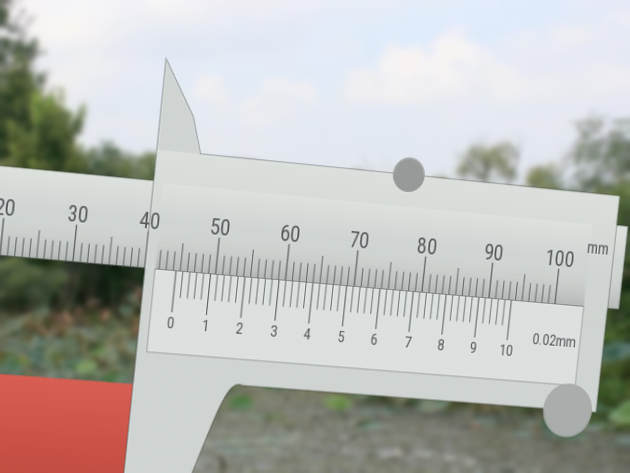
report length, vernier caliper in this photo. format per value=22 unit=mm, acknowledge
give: value=44.4 unit=mm
